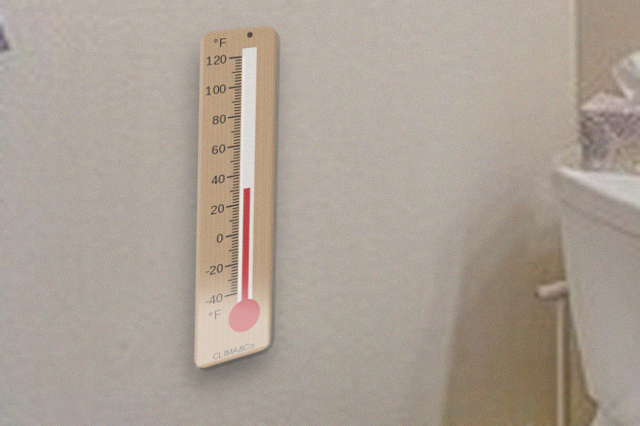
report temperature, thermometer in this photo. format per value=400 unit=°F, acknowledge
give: value=30 unit=°F
